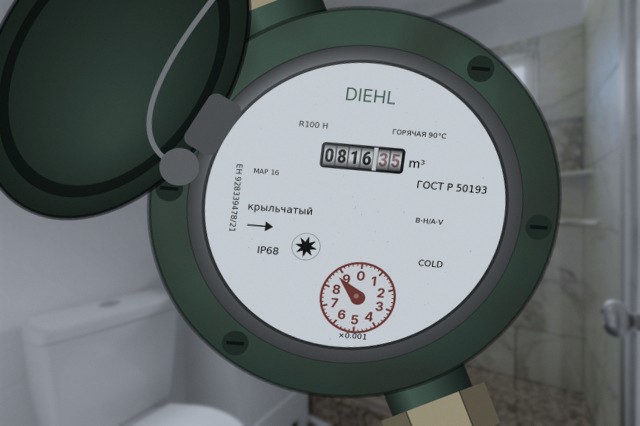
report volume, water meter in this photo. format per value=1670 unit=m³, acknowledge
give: value=816.358 unit=m³
